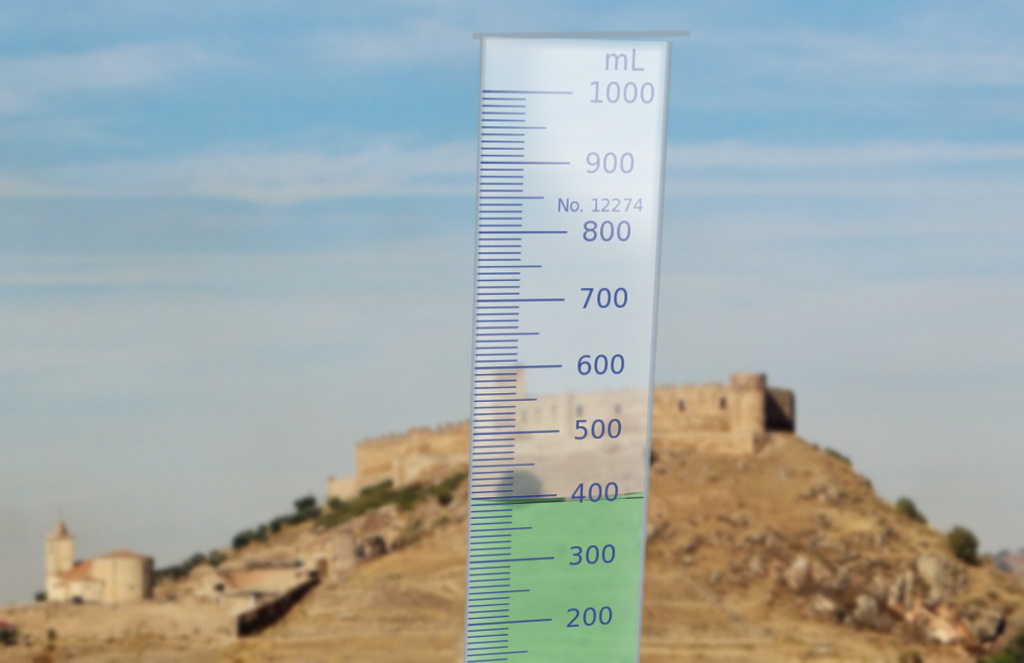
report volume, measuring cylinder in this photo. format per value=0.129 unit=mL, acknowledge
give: value=390 unit=mL
